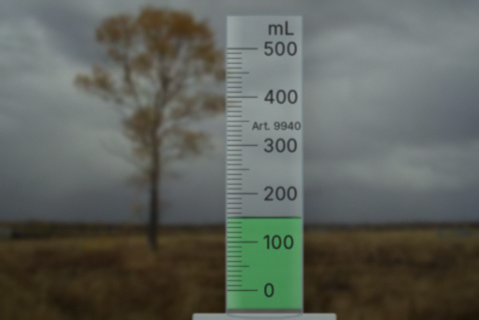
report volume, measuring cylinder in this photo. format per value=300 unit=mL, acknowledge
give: value=150 unit=mL
